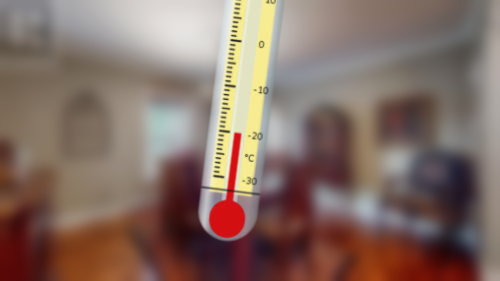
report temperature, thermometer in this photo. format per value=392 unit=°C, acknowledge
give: value=-20 unit=°C
